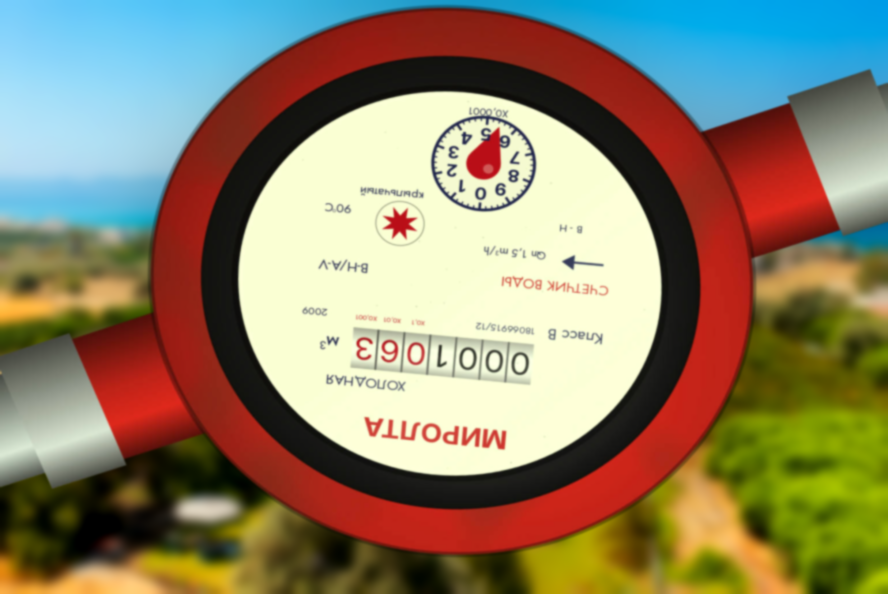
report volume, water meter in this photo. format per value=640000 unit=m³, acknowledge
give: value=1.0635 unit=m³
